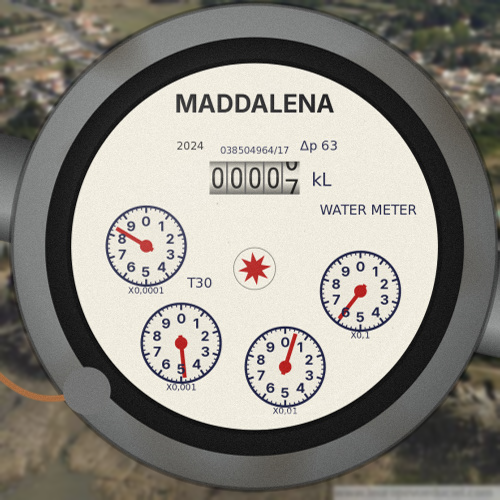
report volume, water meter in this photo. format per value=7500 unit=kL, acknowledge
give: value=6.6048 unit=kL
